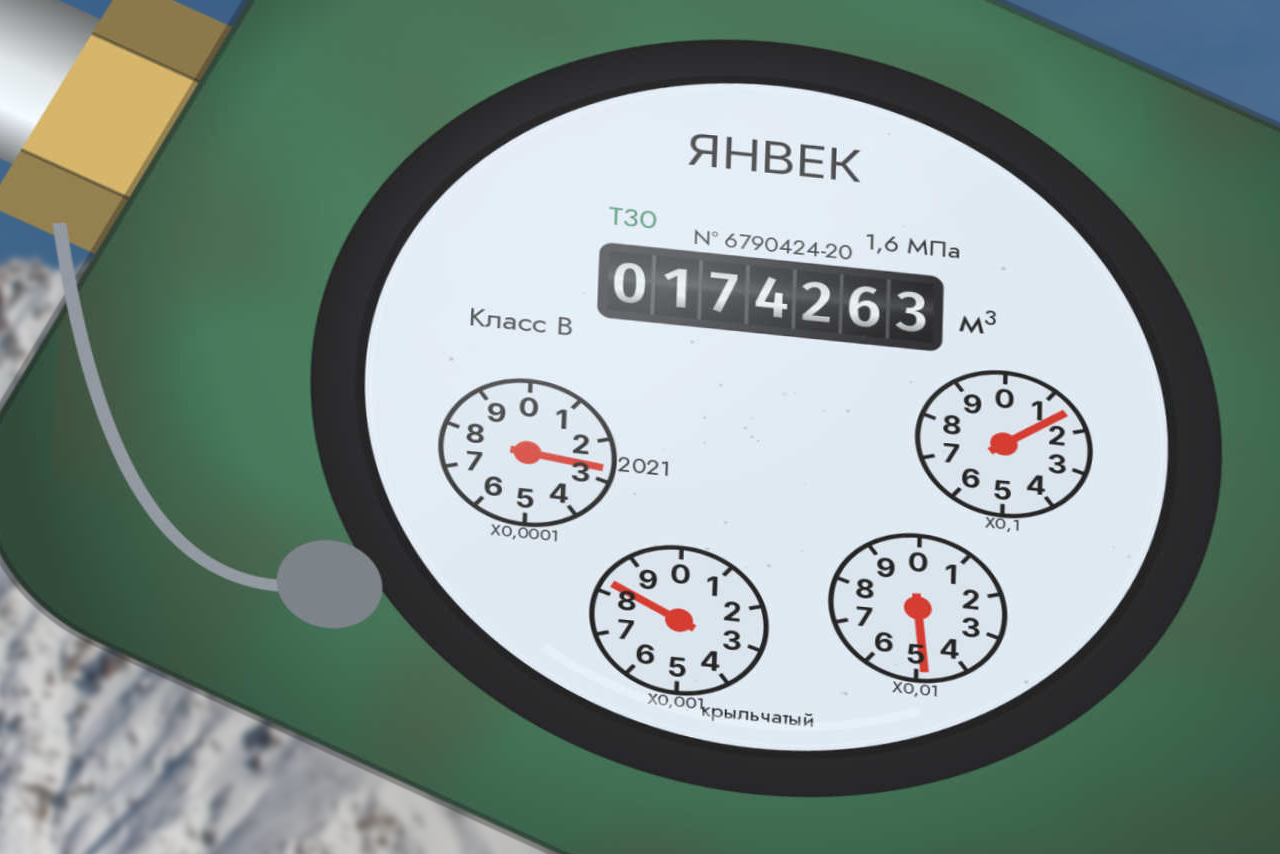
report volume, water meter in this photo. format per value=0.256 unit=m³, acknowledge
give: value=174263.1482 unit=m³
